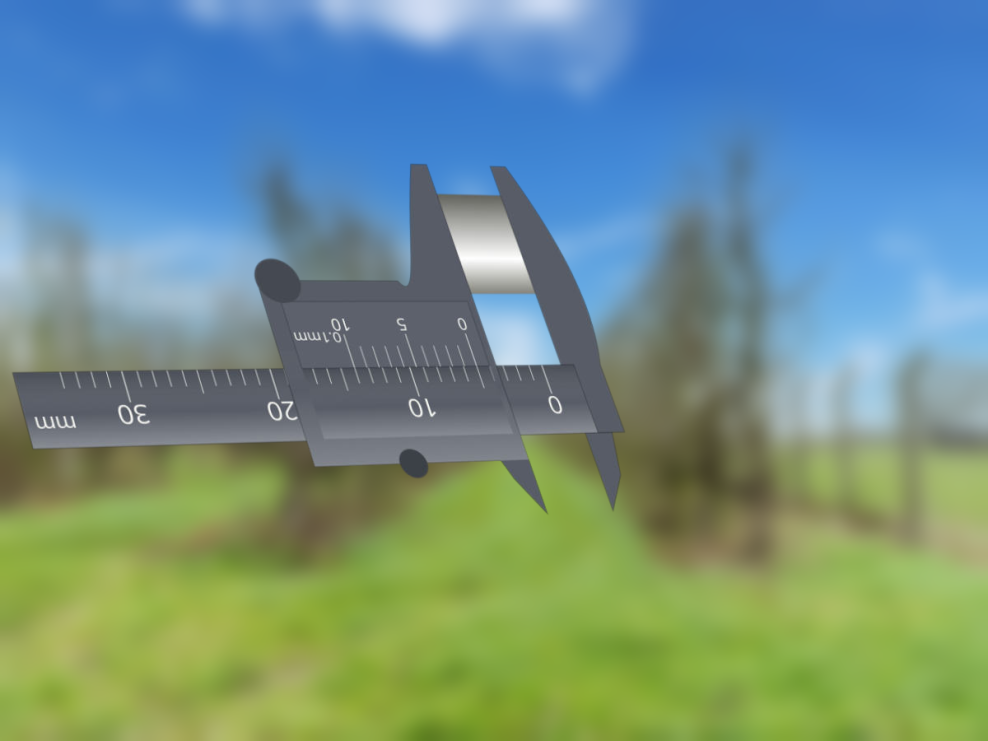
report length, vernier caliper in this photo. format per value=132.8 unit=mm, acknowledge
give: value=5.0 unit=mm
